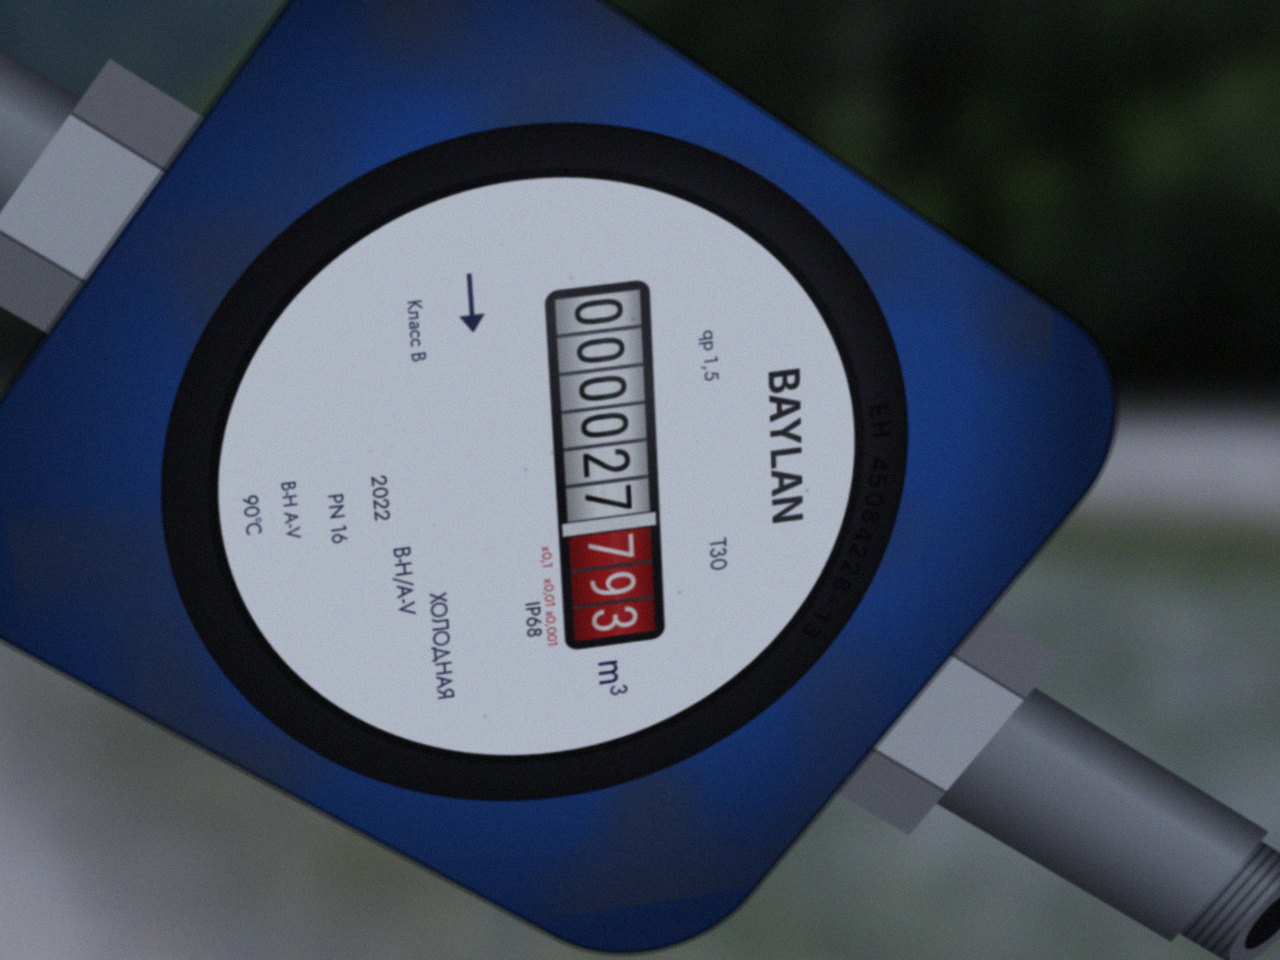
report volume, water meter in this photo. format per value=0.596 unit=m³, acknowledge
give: value=27.793 unit=m³
